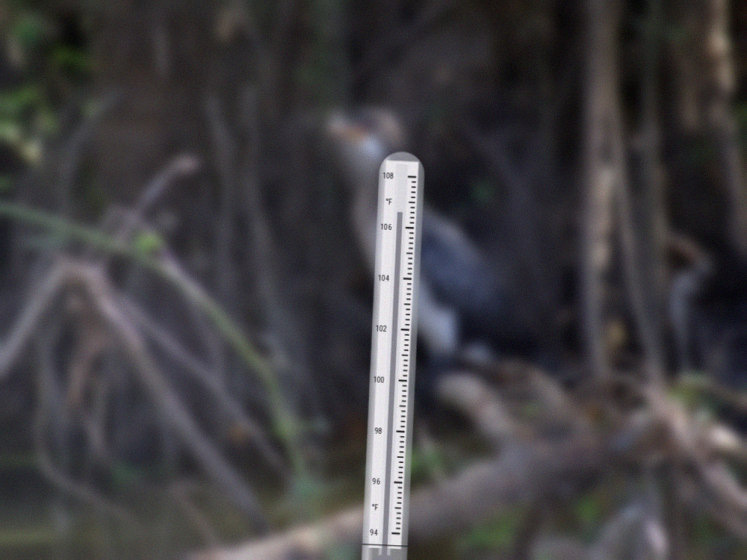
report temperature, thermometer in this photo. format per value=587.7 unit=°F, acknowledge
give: value=106.6 unit=°F
